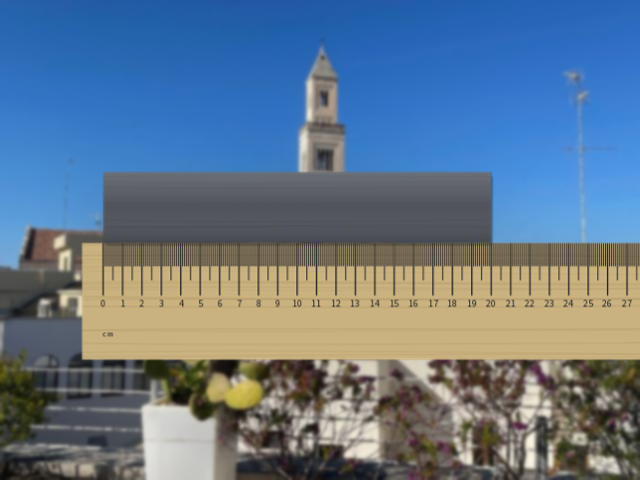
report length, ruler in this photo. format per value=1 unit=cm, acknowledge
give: value=20 unit=cm
